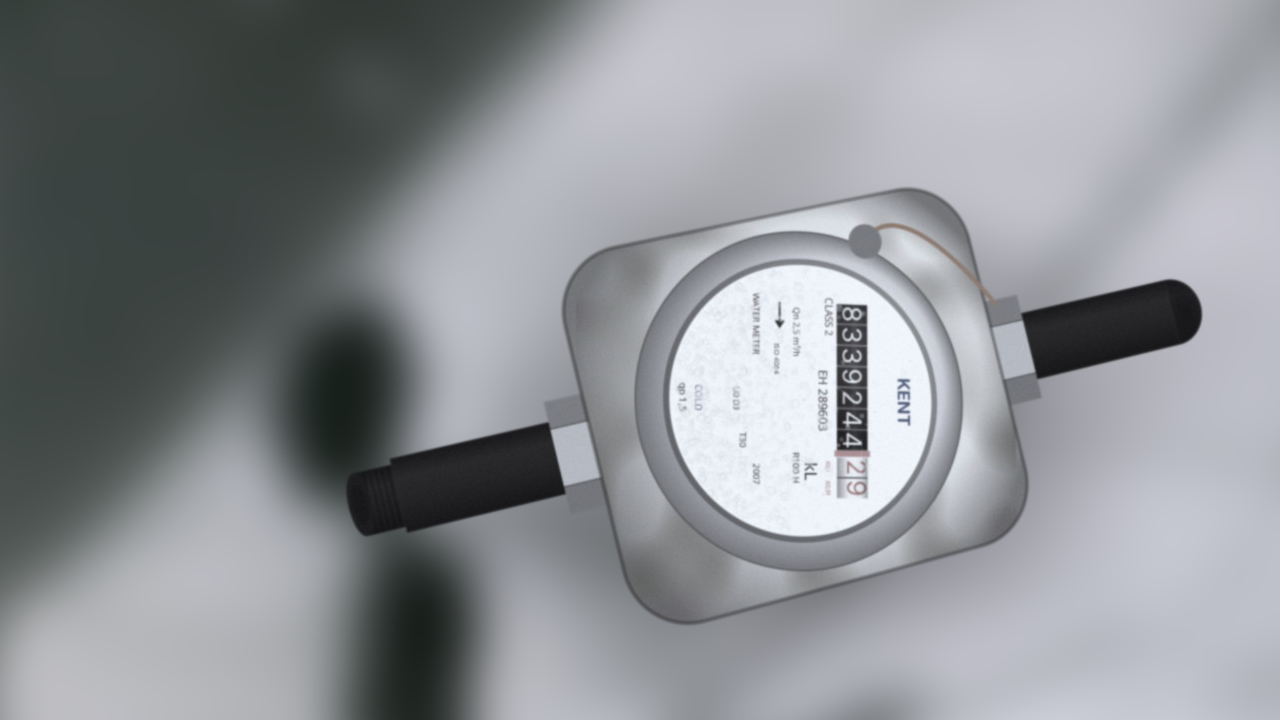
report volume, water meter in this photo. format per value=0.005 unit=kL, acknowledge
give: value=8339244.29 unit=kL
